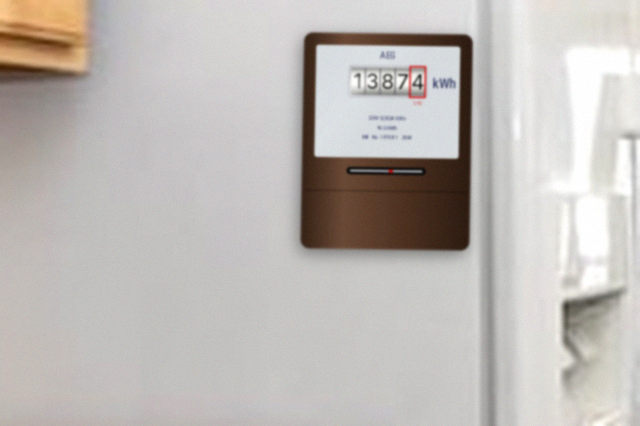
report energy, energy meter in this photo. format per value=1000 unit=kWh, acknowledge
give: value=1387.4 unit=kWh
